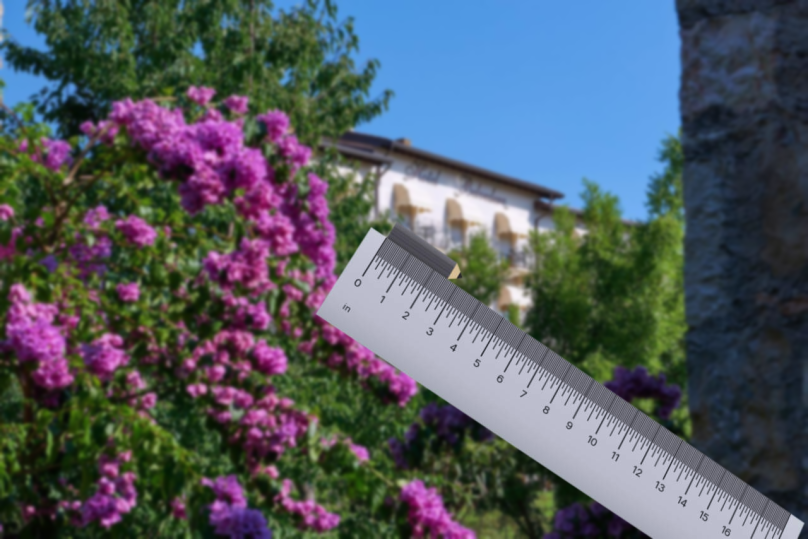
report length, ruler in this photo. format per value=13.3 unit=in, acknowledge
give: value=3 unit=in
